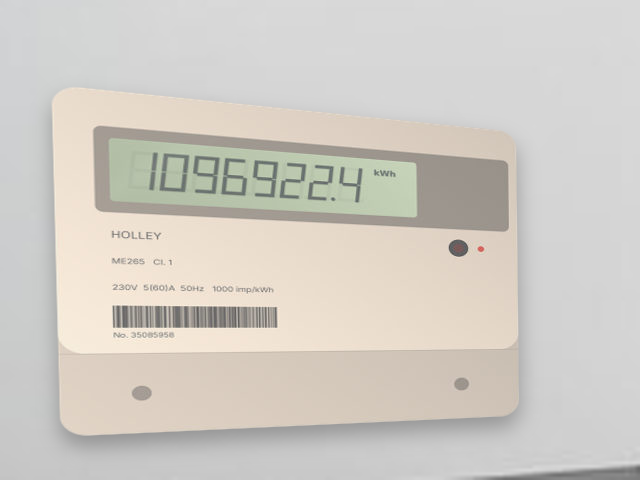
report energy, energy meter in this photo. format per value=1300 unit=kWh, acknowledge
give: value=1096922.4 unit=kWh
